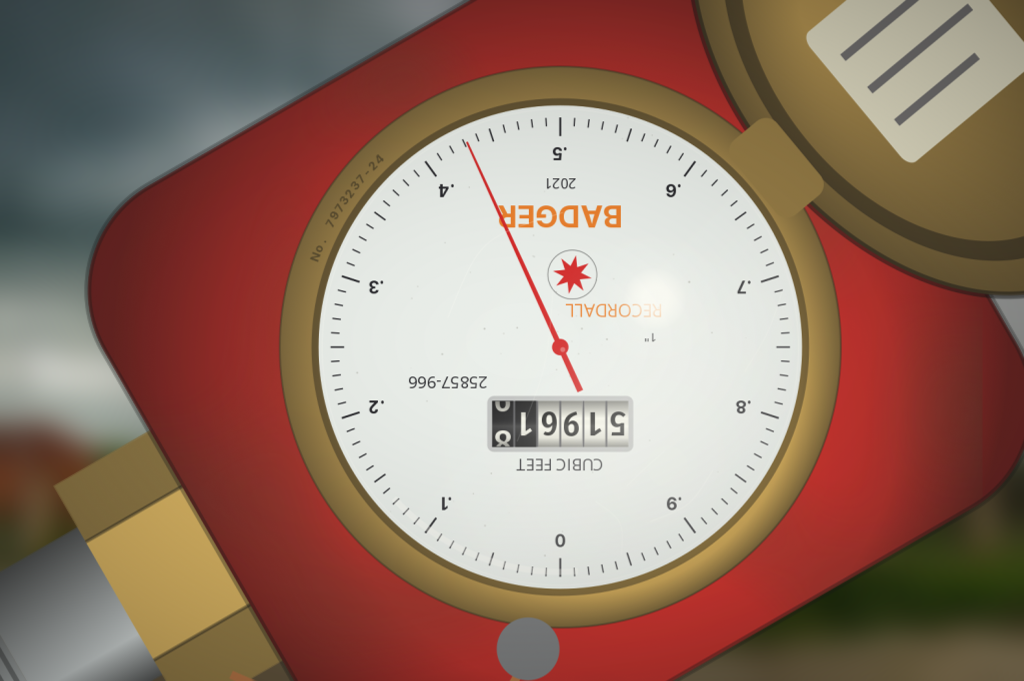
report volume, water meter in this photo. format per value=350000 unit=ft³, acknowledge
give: value=519618.43 unit=ft³
